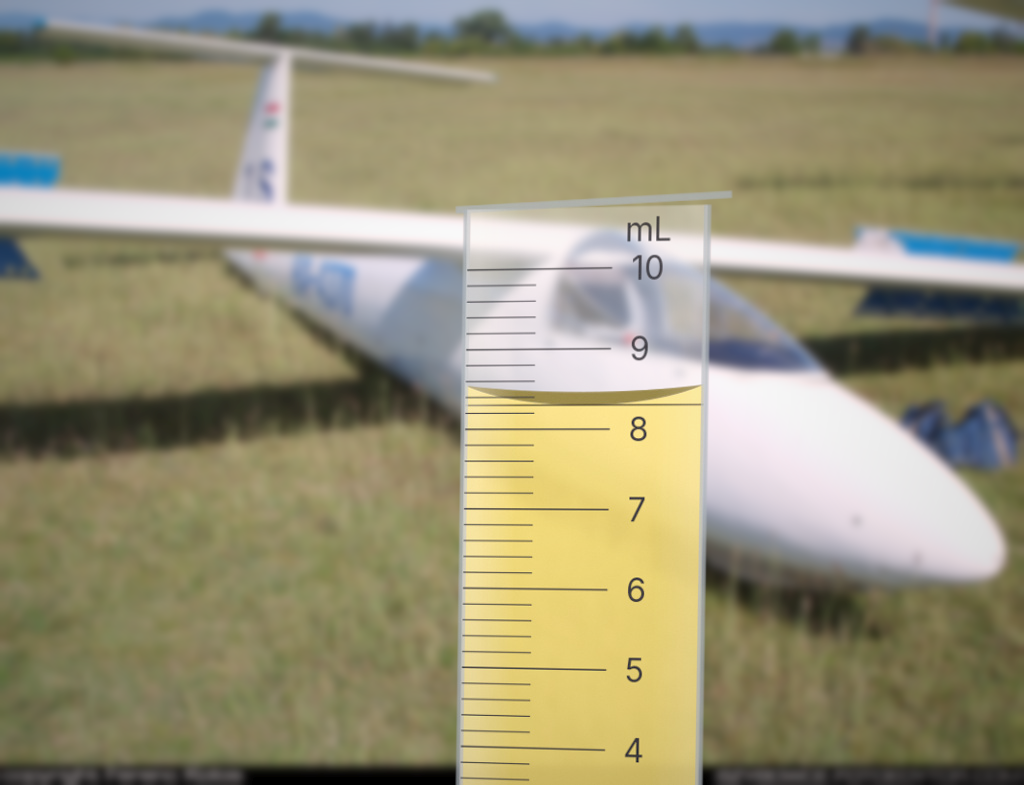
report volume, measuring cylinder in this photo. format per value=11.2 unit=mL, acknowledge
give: value=8.3 unit=mL
